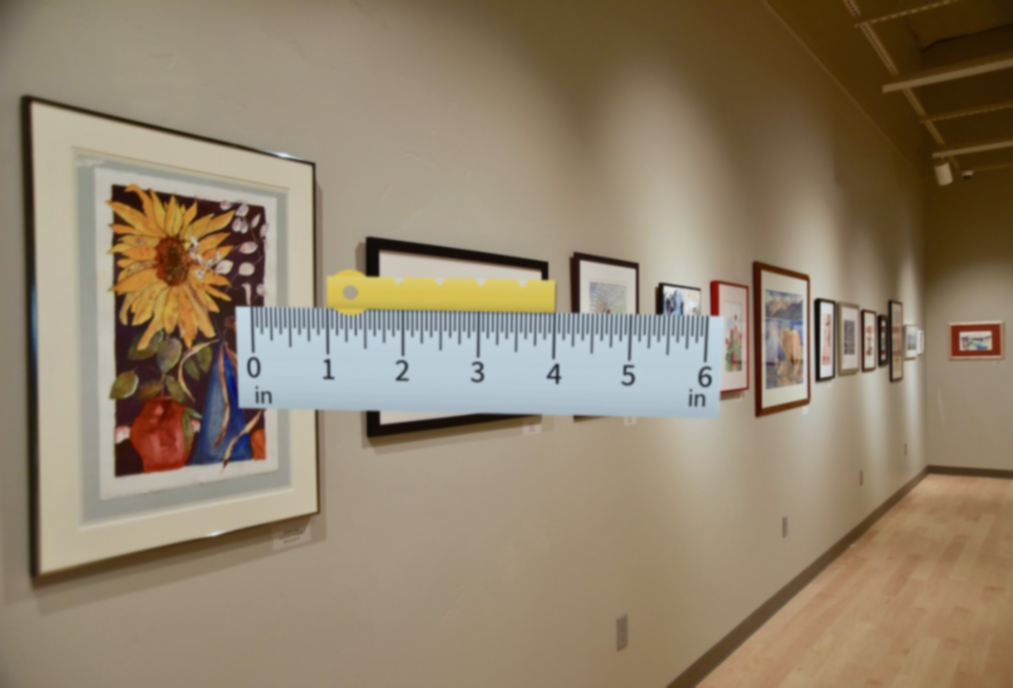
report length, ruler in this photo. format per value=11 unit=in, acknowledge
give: value=3 unit=in
